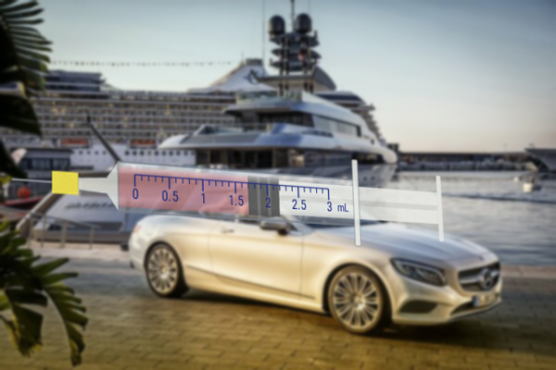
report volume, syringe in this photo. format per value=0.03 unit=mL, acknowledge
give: value=1.7 unit=mL
